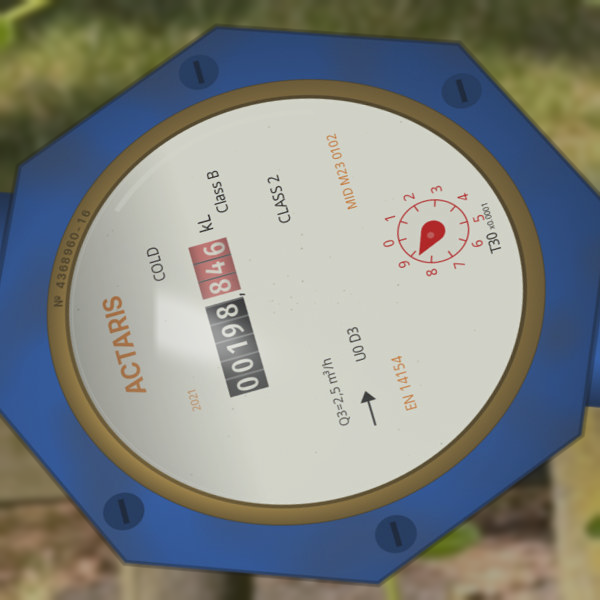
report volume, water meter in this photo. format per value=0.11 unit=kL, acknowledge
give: value=198.8458 unit=kL
